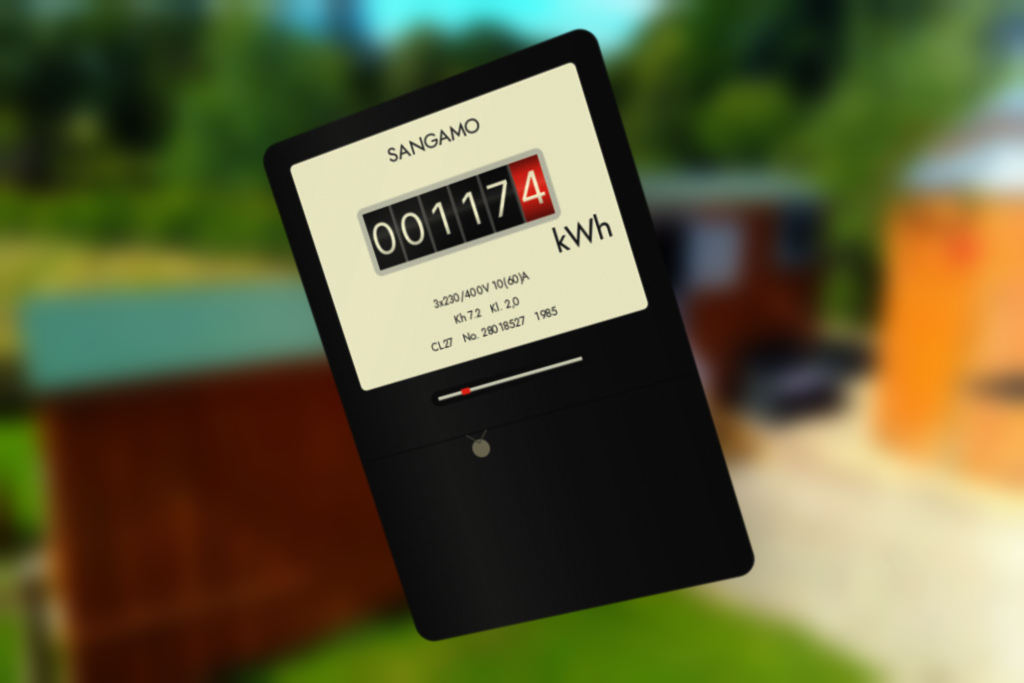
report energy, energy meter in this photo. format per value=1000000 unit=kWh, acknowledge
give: value=117.4 unit=kWh
